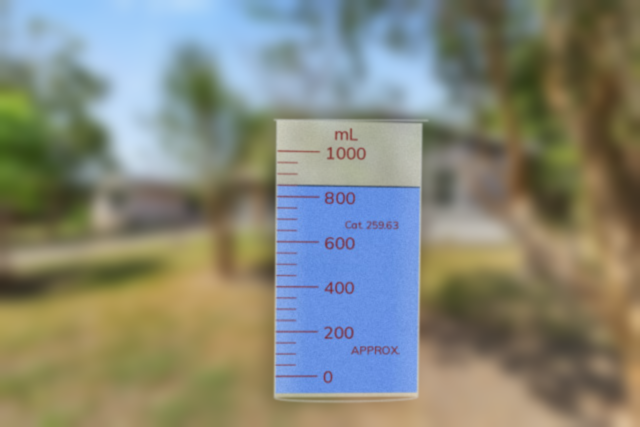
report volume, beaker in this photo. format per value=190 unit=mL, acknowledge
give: value=850 unit=mL
